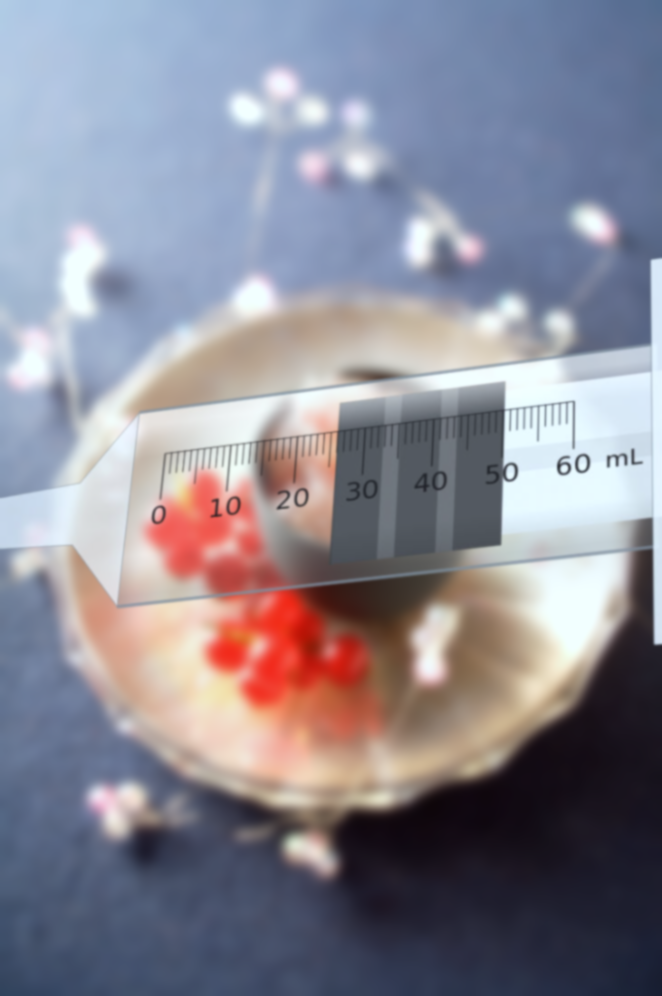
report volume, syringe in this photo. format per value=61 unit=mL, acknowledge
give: value=26 unit=mL
